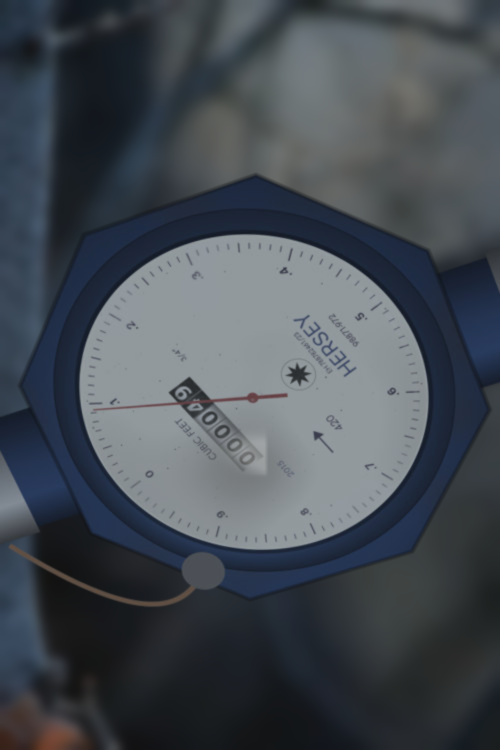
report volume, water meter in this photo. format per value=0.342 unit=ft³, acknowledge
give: value=49.09 unit=ft³
